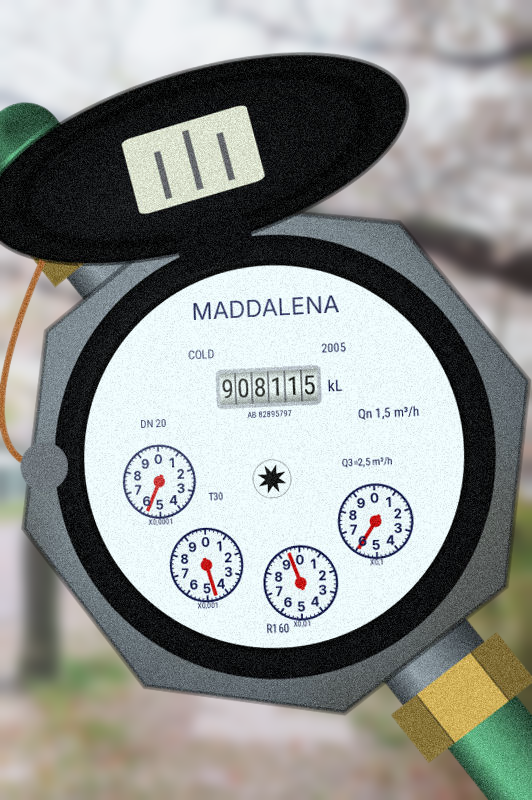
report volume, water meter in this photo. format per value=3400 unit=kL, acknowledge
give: value=908115.5945 unit=kL
